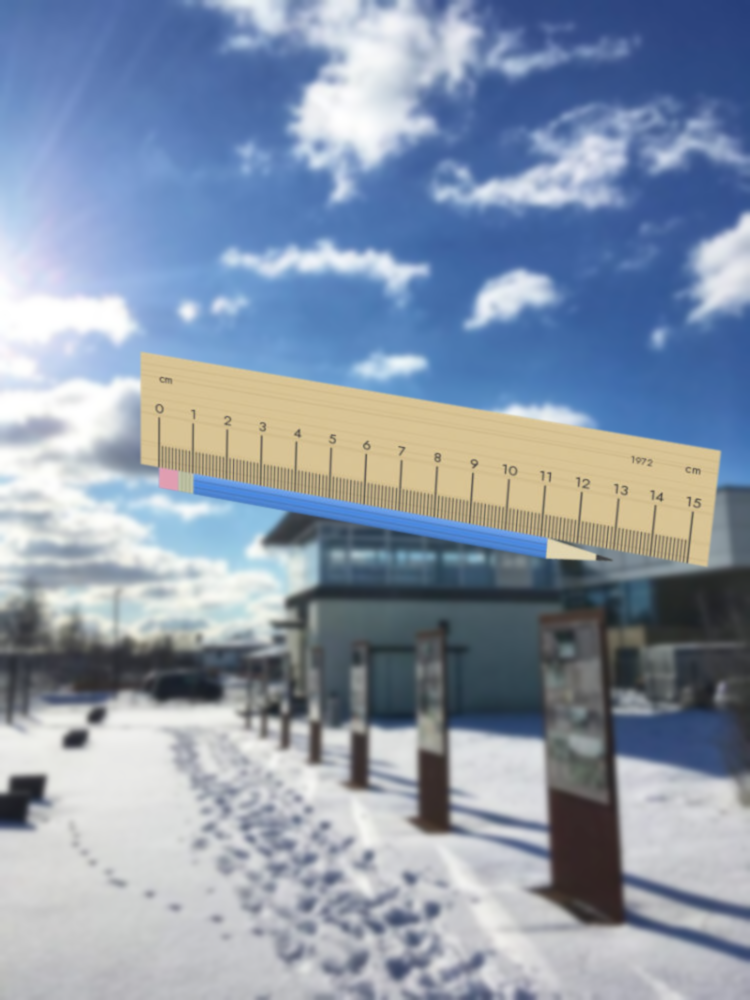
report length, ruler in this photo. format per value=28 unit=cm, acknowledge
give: value=13 unit=cm
